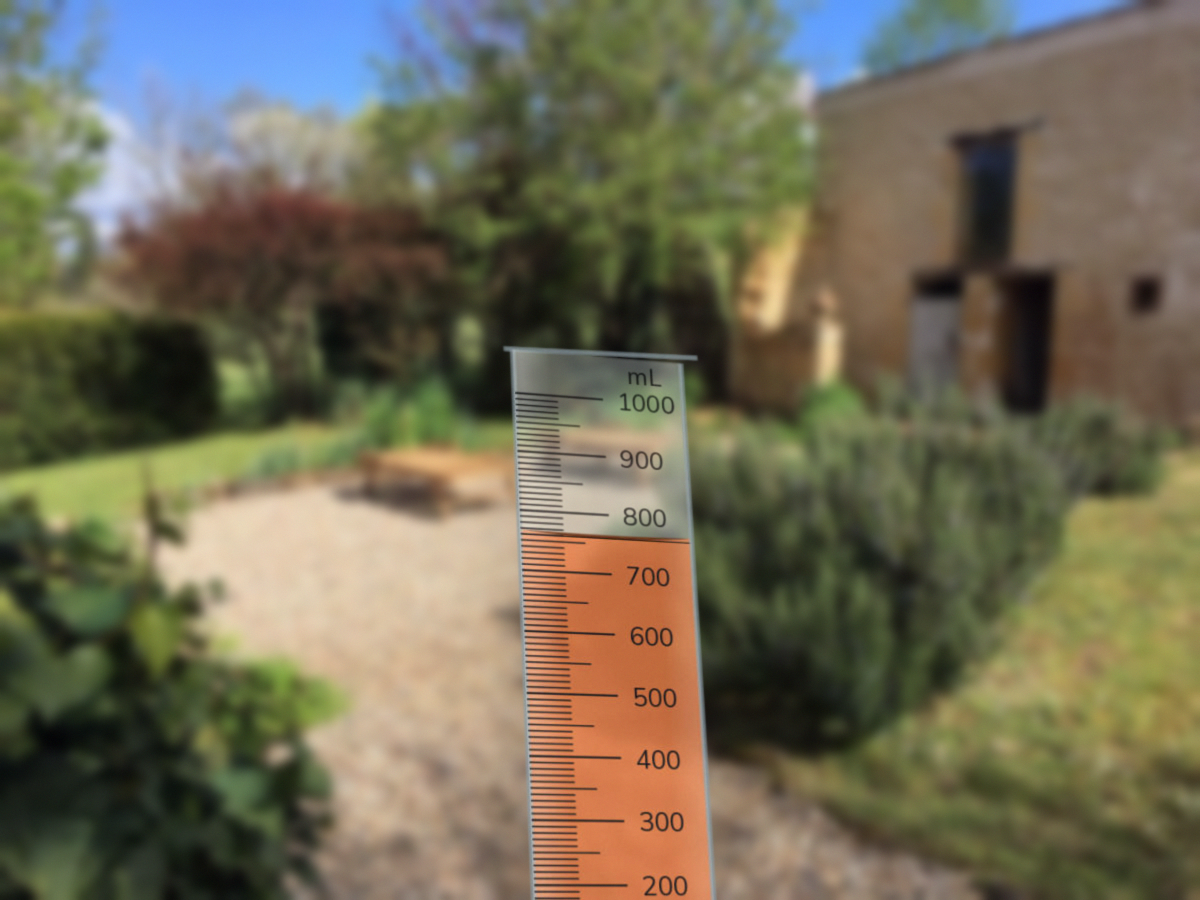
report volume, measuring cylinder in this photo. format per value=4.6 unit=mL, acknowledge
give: value=760 unit=mL
